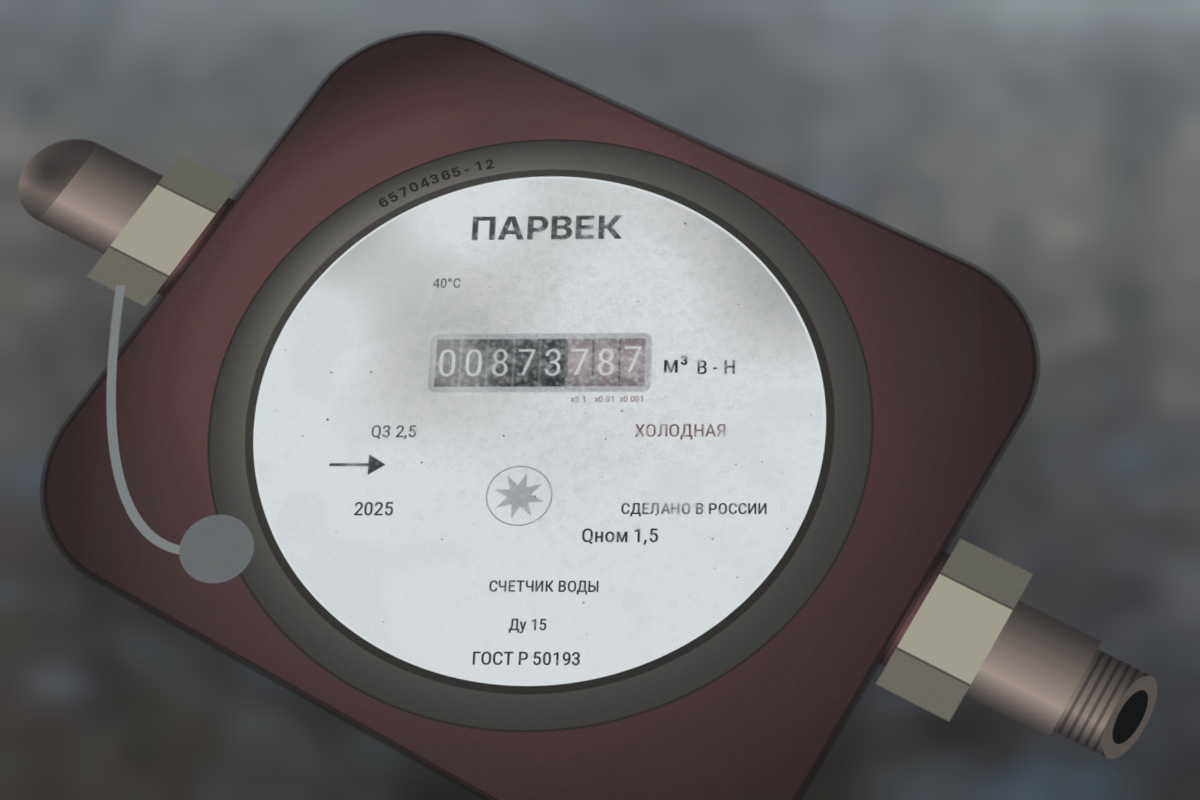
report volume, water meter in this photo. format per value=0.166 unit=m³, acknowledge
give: value=873.787 unit=m³
